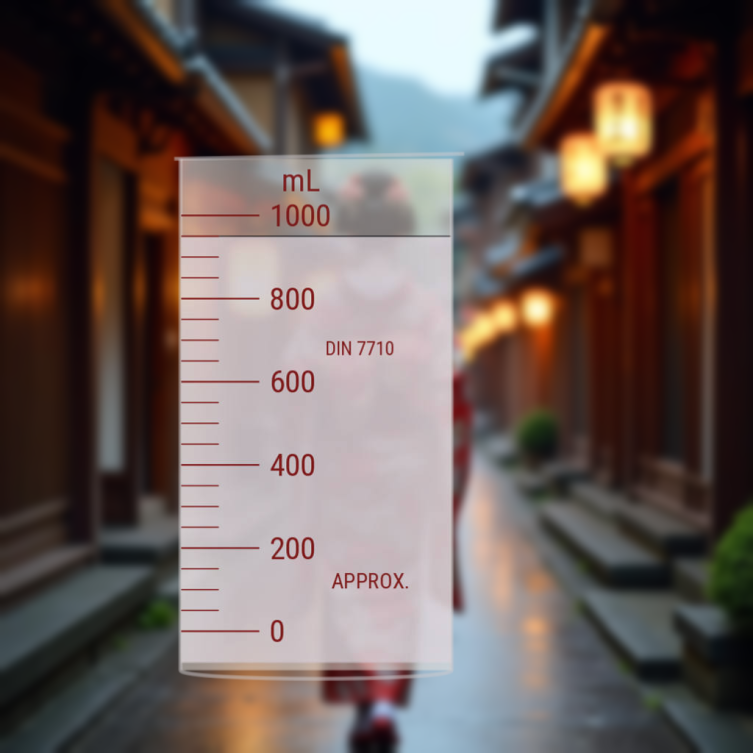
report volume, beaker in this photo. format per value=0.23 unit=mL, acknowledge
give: value=950 unit=mL
